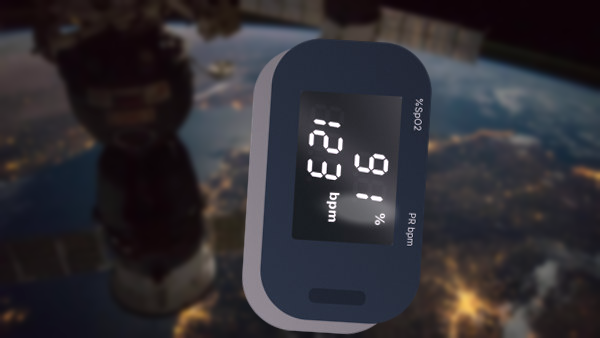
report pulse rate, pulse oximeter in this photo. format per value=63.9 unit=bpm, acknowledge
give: value=123 unit=bpm
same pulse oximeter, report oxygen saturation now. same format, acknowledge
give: value=91 unit=%
